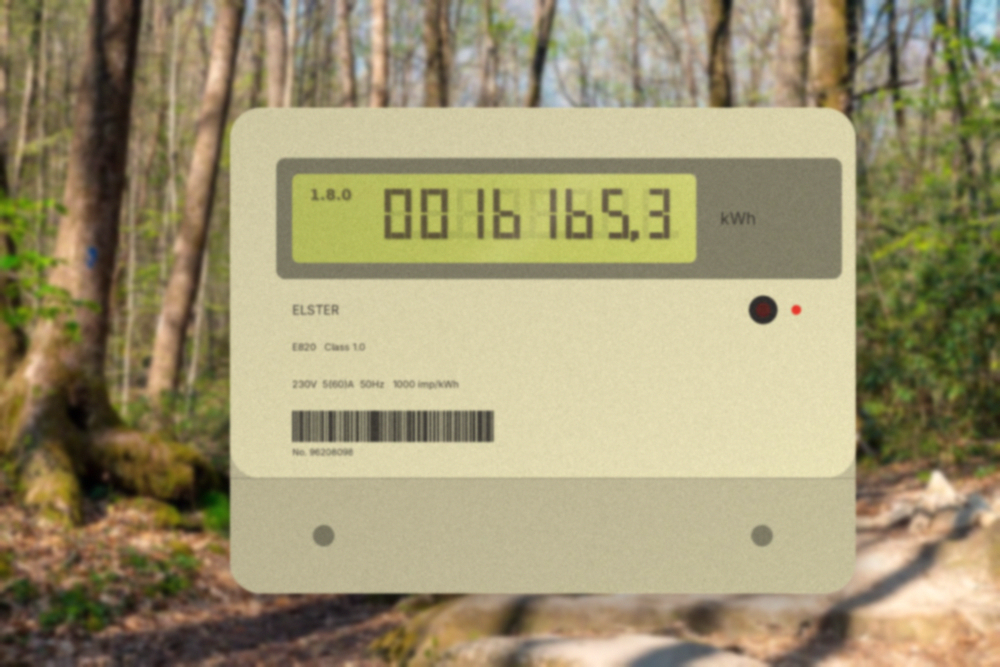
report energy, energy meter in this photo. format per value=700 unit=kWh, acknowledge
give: value=16165.3 unit=kWh
